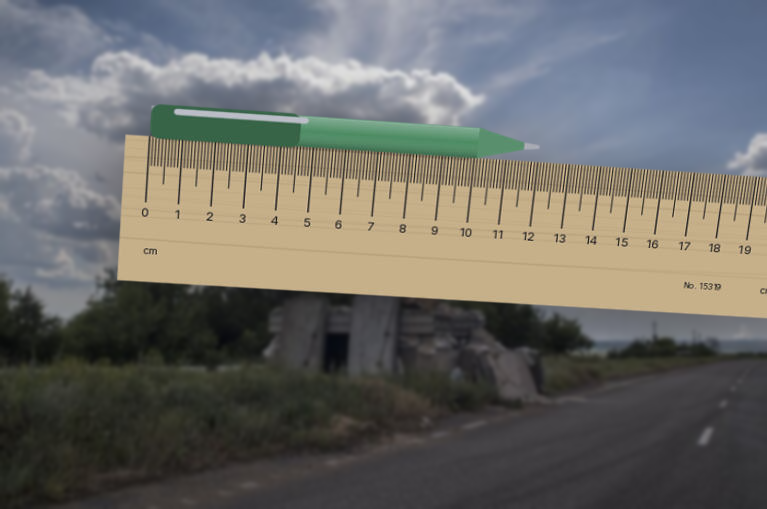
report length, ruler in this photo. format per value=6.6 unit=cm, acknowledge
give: value=12 unit=cm
